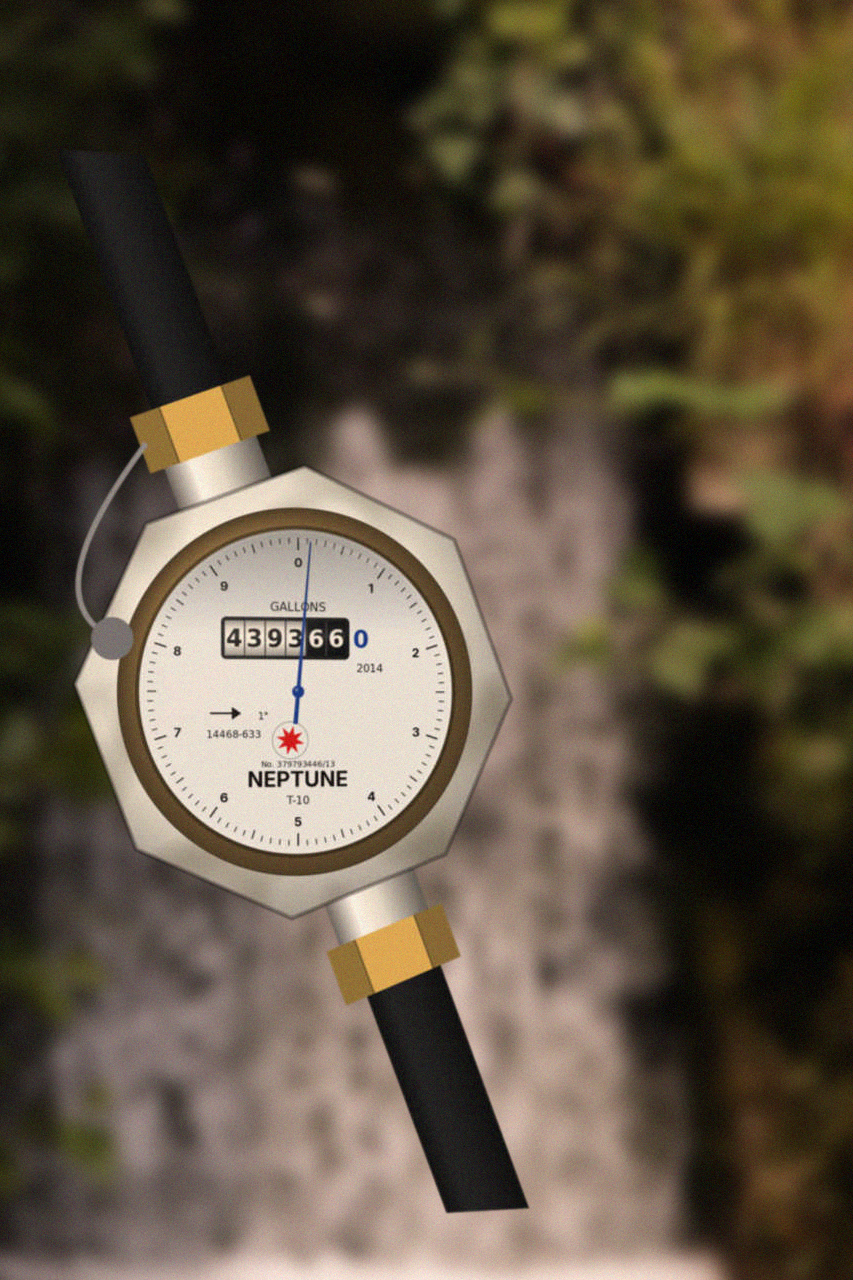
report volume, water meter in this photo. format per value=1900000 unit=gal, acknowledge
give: value=4393660.1 unit=gal
